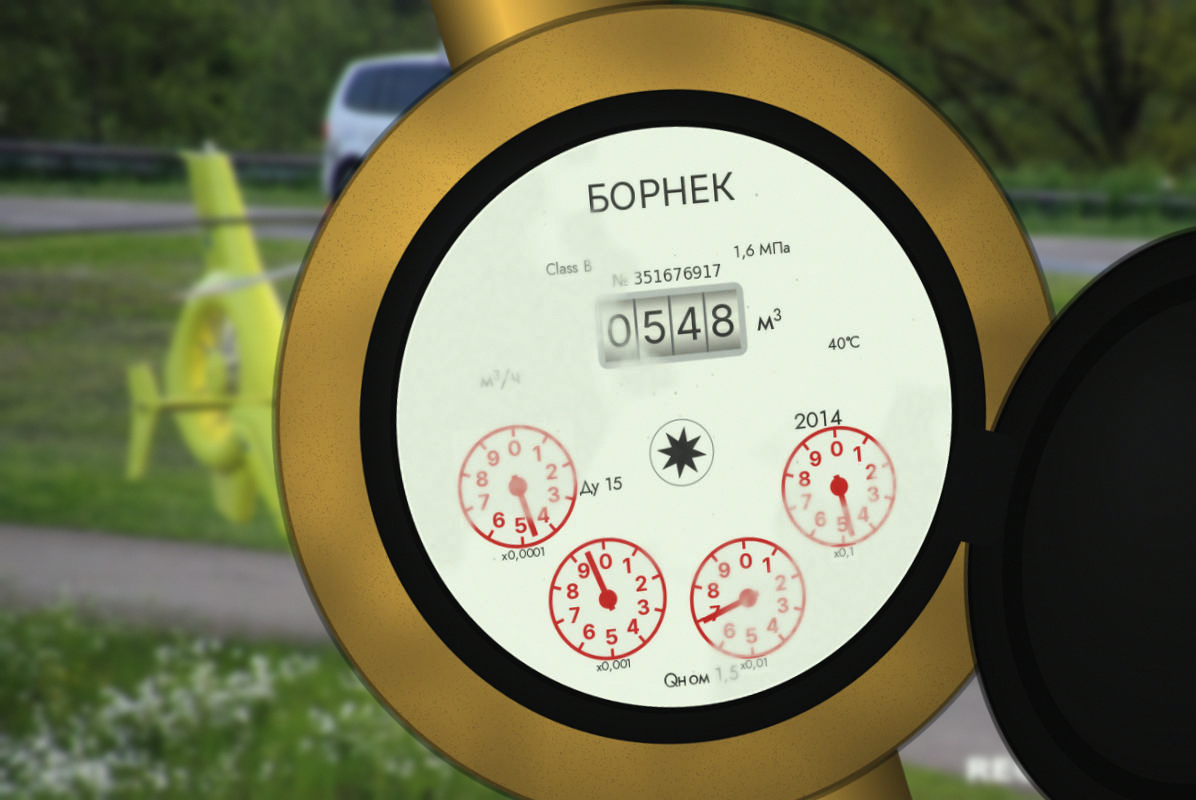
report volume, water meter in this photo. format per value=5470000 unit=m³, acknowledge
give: value=548.4694 unit=m³
